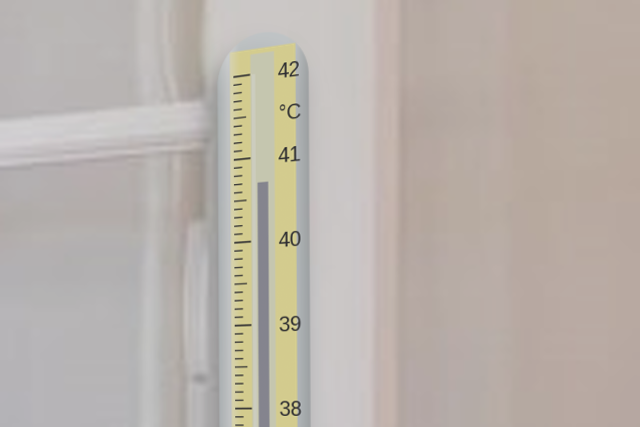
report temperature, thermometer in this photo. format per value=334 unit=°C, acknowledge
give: value=40.7 unit=°C
